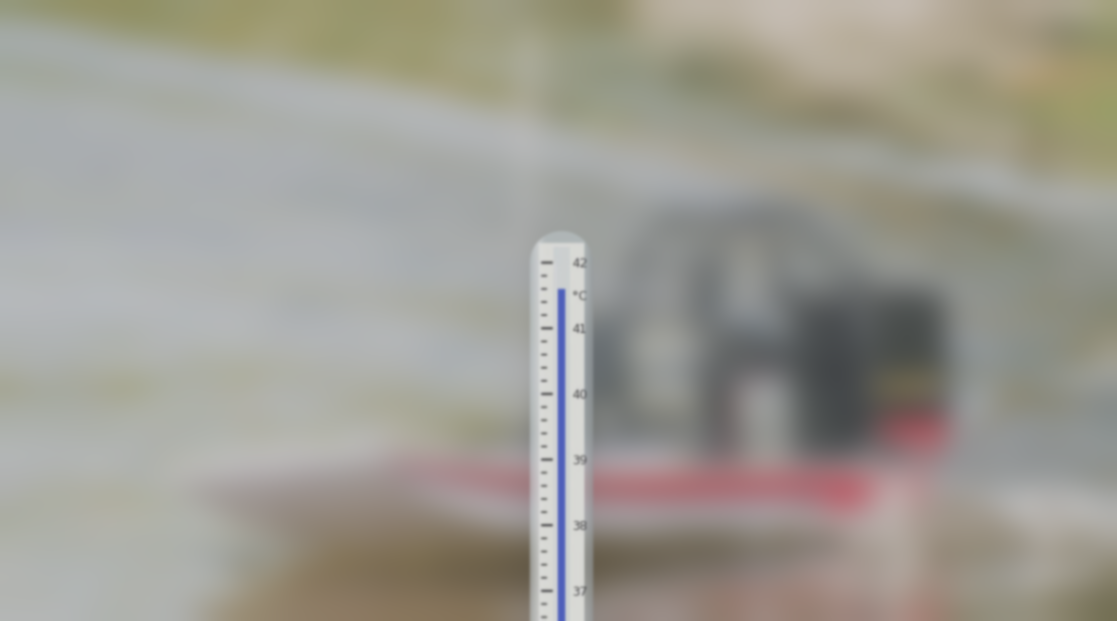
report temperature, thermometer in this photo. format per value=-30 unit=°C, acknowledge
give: value=41.6 unit=°C
